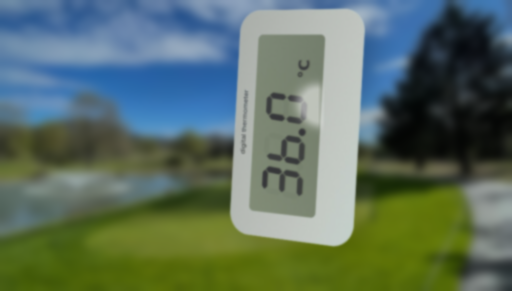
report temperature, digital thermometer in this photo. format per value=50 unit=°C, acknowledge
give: value=36.0 unit=°C
